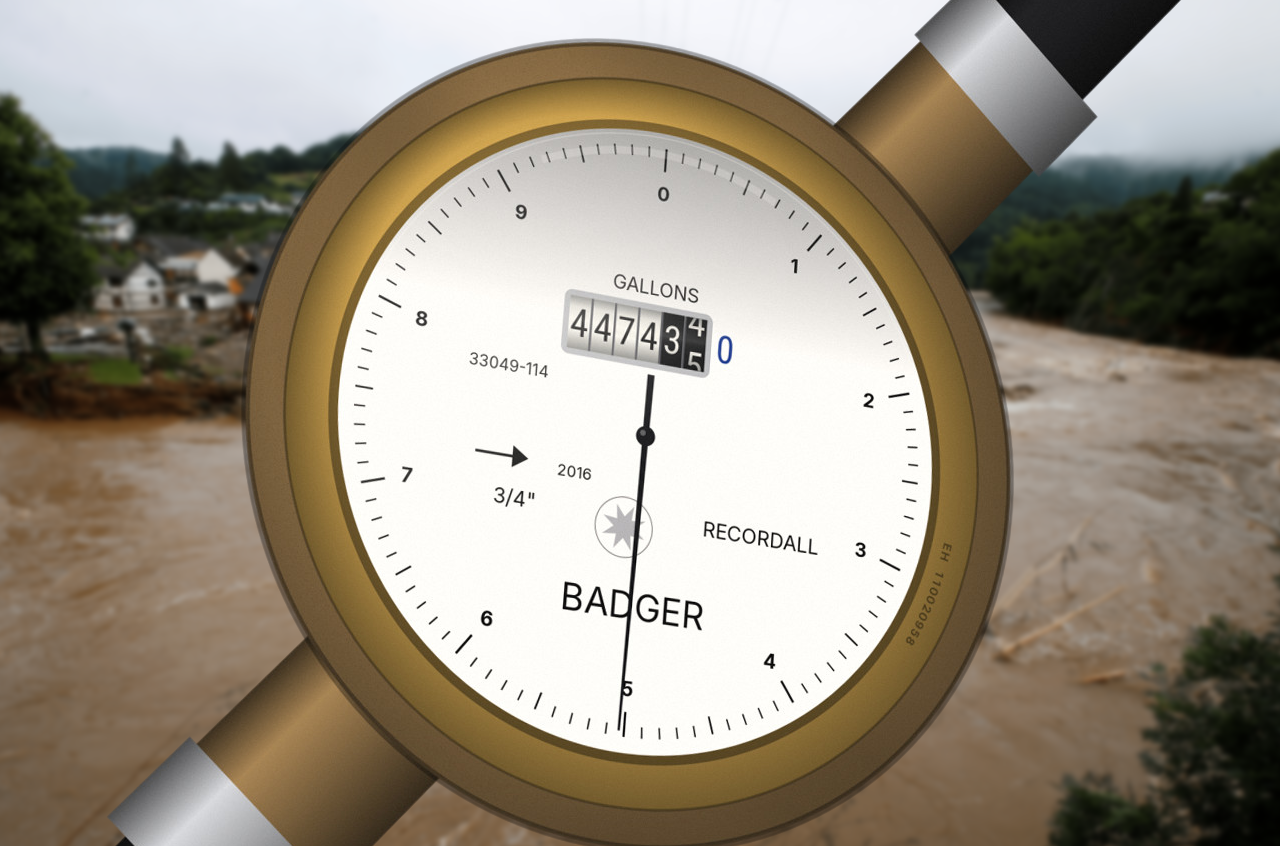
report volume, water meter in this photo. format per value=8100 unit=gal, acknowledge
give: value=4474345.0 unit=gal
